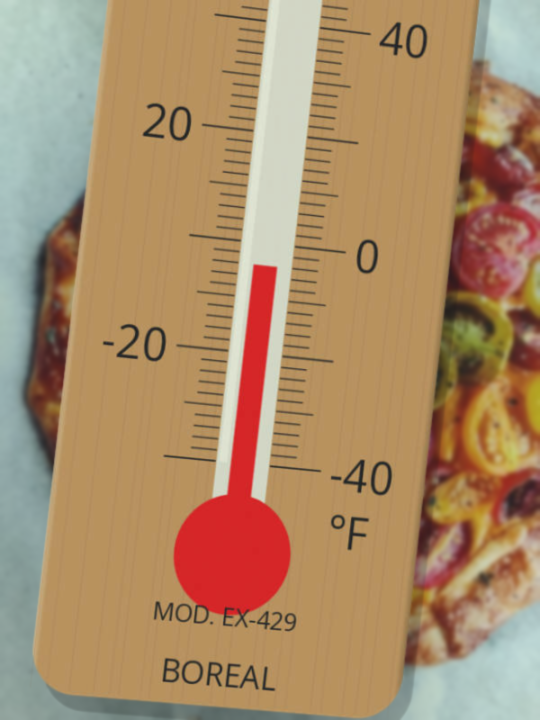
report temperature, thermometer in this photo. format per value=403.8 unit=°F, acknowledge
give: value=-4 unit=°F
